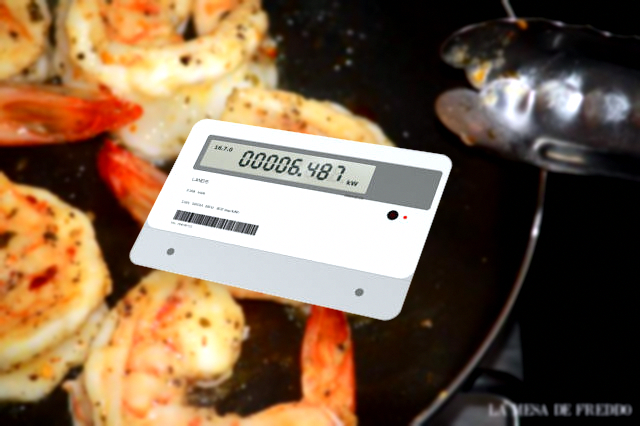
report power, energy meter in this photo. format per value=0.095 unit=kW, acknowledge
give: value=6.487 unit=kW
